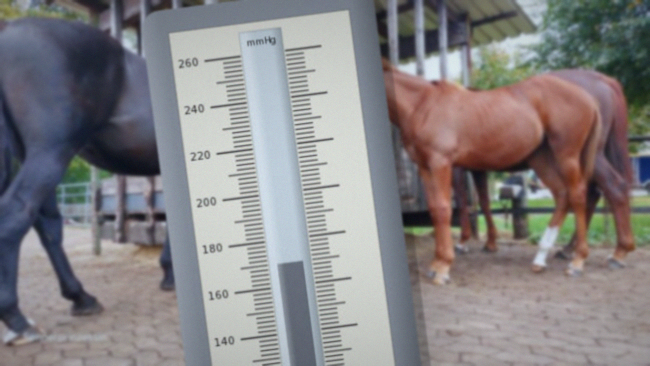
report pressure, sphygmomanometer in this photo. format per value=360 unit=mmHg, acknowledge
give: value=170 unit=mmHg
